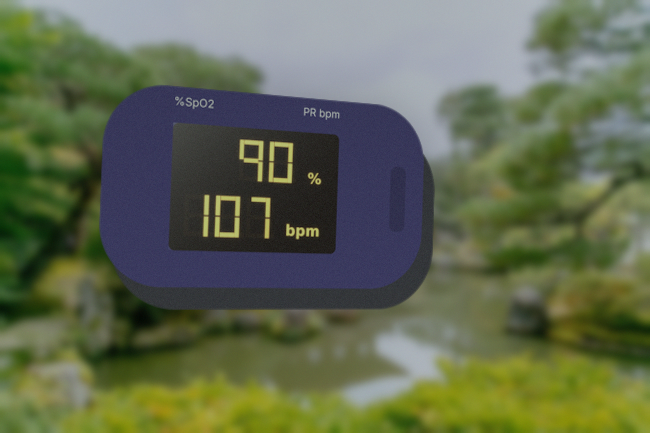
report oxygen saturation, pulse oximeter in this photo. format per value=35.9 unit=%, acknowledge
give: value=90 unit=%
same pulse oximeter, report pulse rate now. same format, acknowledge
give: value=107 unit=bpm
